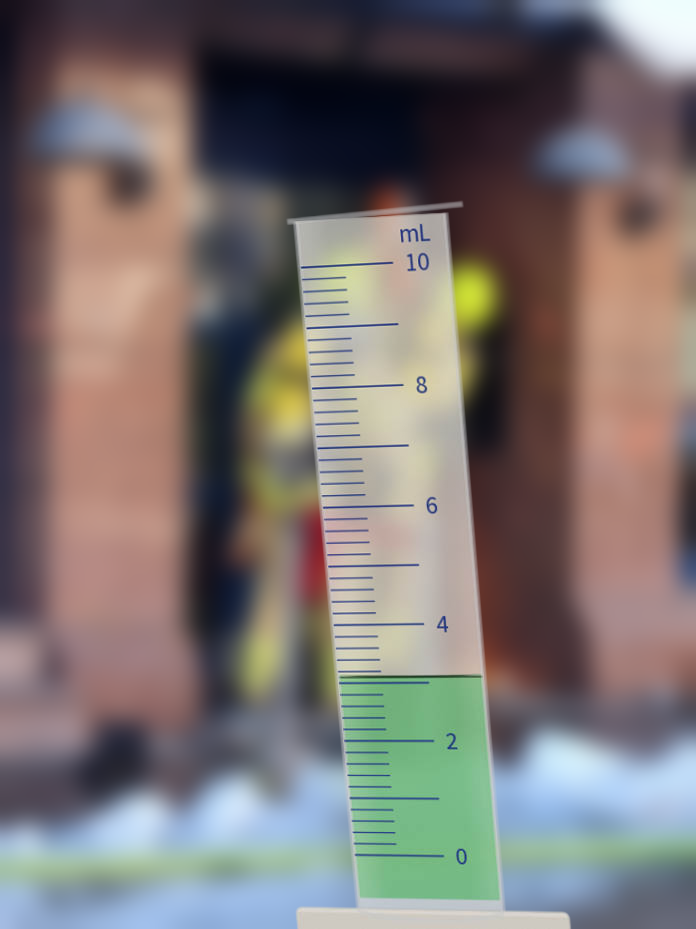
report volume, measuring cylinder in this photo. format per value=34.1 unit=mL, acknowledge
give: value=3.1 unit=mL
